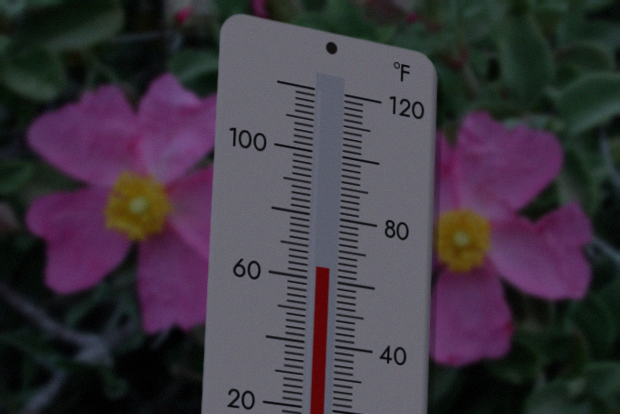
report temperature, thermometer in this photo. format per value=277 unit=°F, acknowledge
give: value=64 unit=°F
